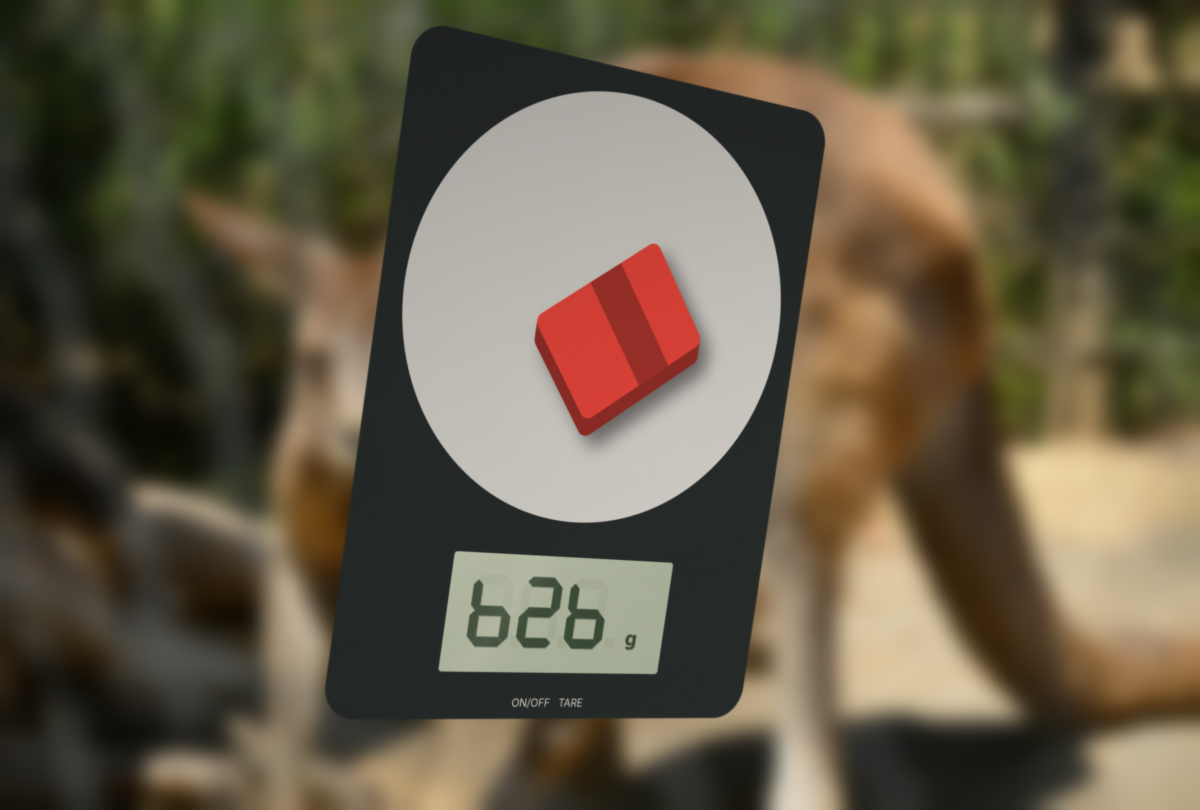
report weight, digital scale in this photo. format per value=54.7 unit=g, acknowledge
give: value=626 unit=g
